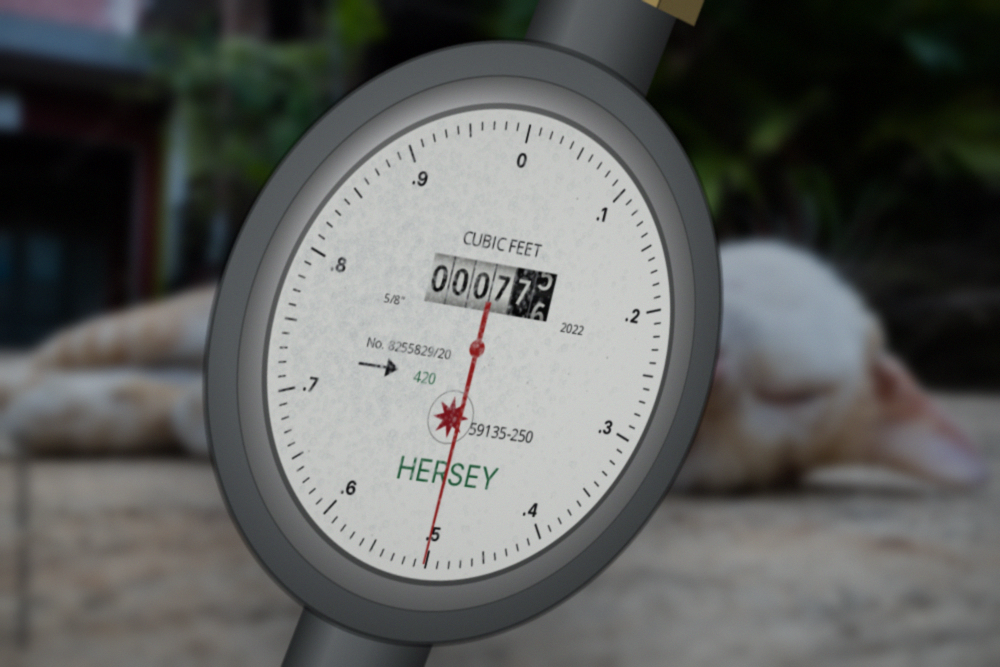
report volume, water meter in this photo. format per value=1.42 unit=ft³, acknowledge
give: value=775.50 unit=ft³
